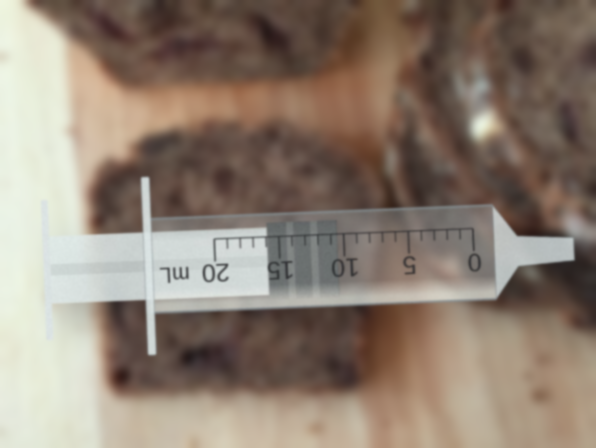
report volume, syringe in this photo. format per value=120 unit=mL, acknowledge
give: value=10.5 unit=mL
